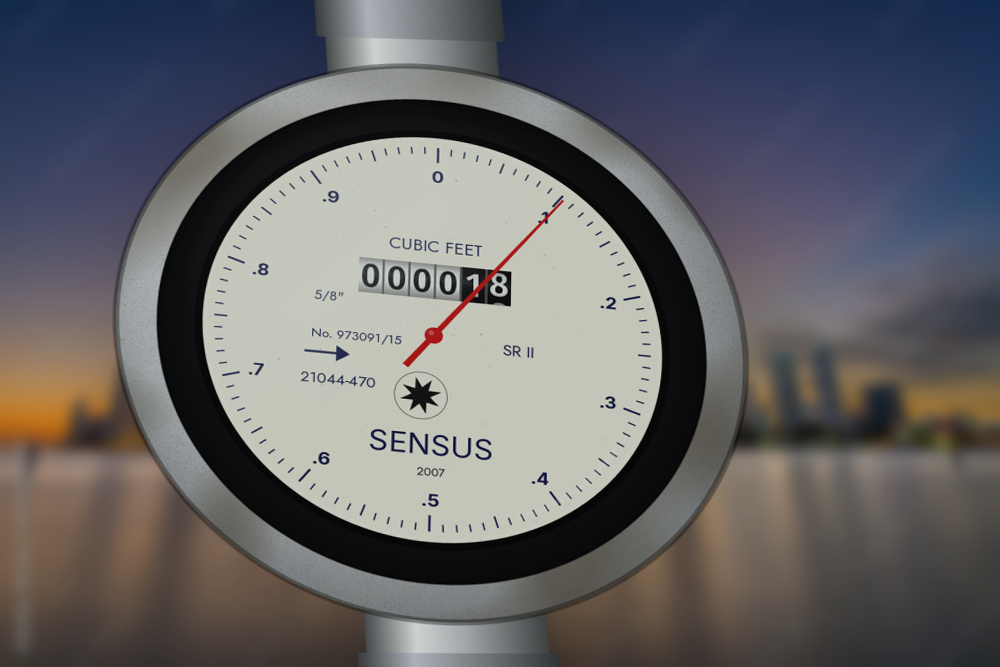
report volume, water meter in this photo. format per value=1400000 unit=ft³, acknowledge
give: value=18.10 unit=ft³
